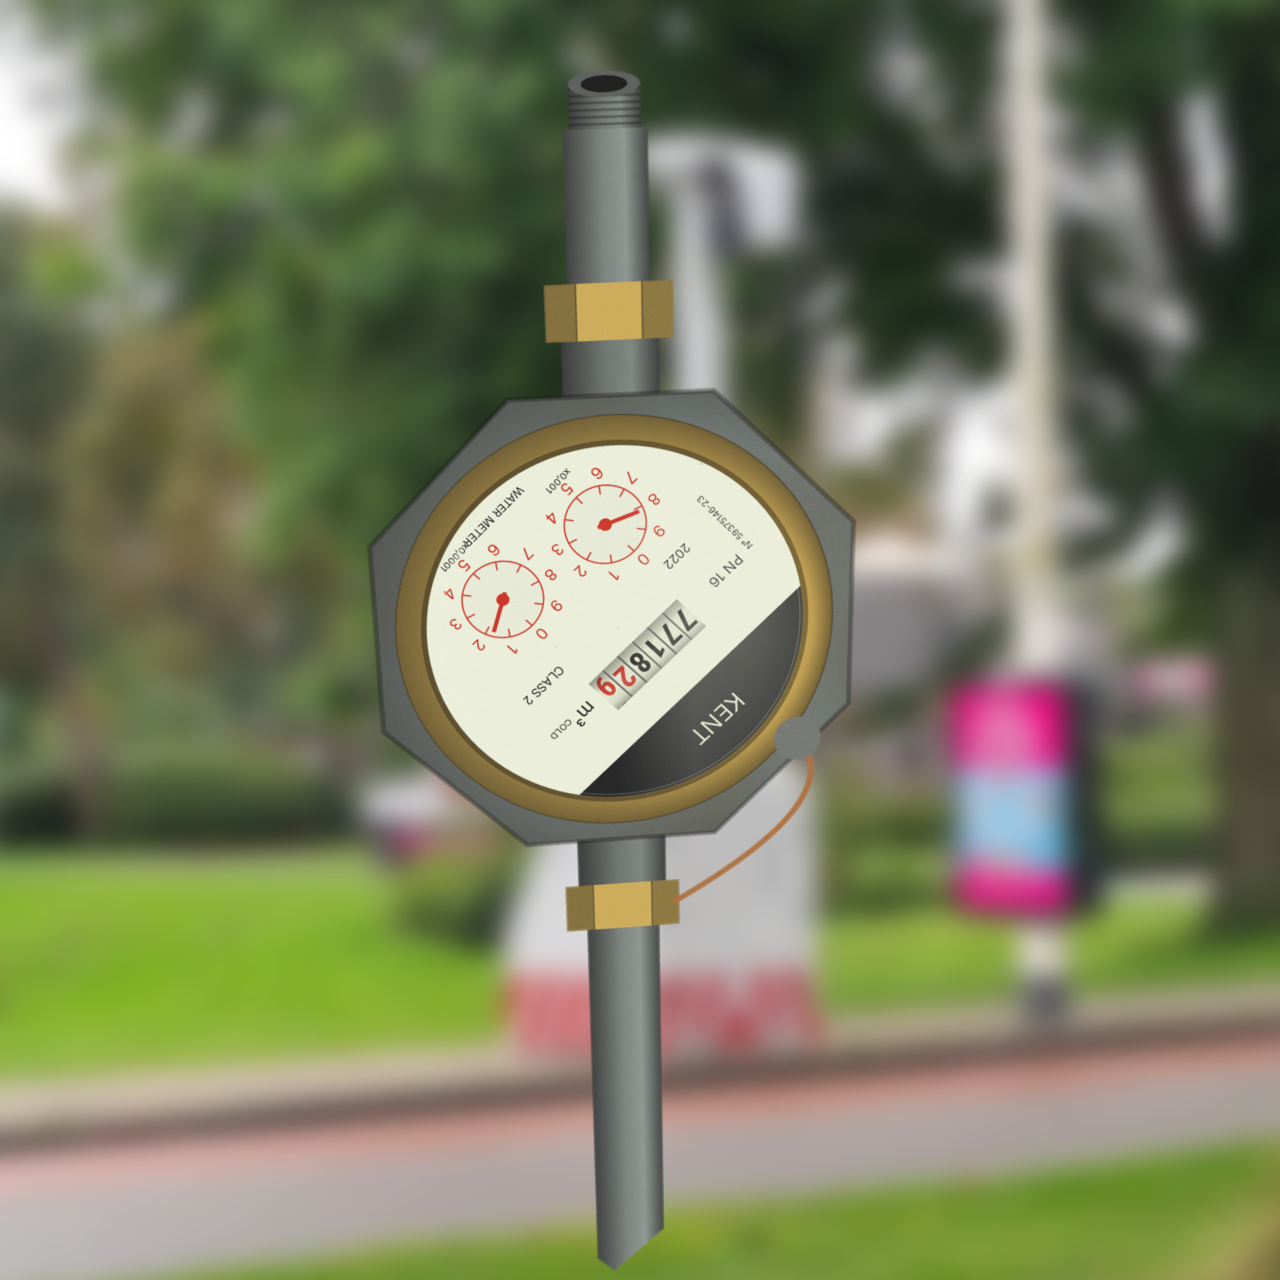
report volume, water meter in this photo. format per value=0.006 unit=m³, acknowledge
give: value=7718.2881 unit=m³
